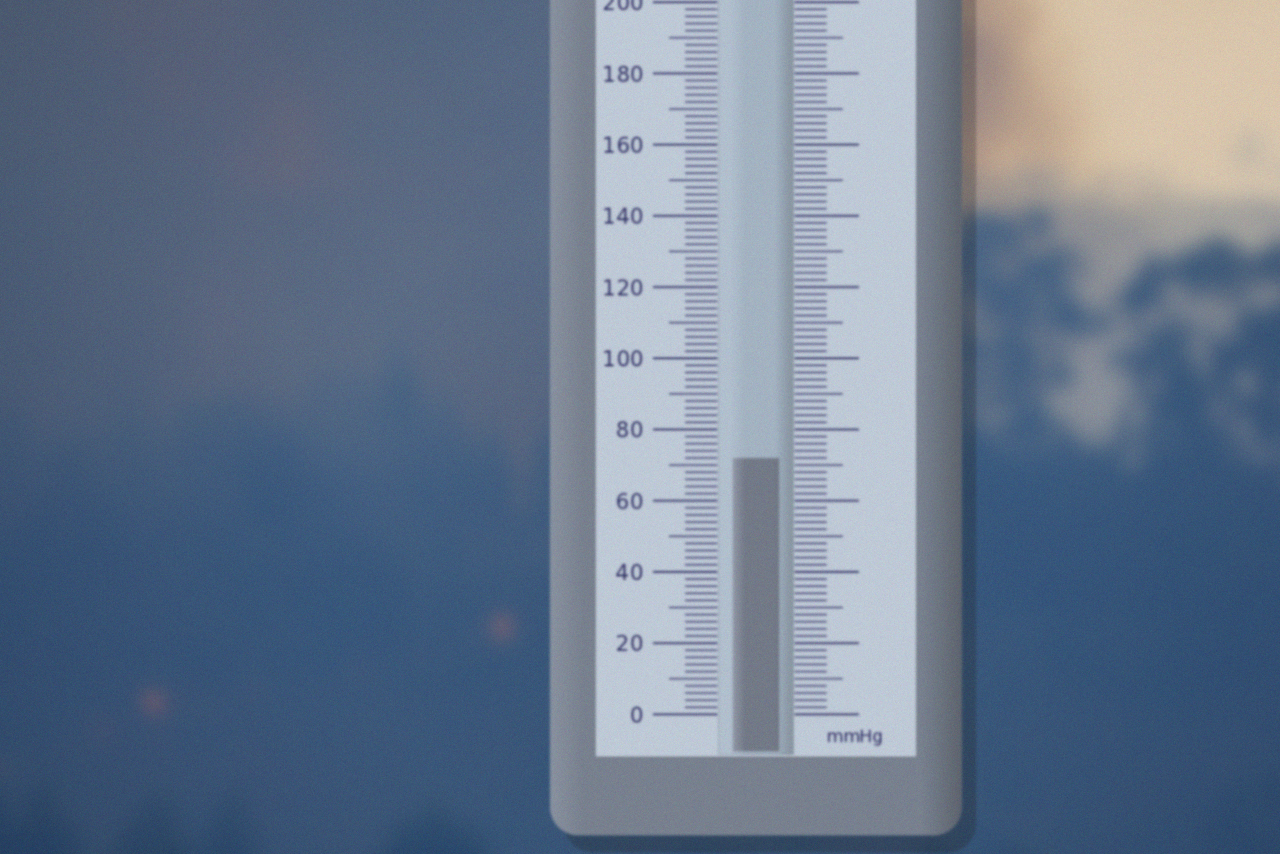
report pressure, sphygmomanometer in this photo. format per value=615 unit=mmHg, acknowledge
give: value=72 unit=mmHg
